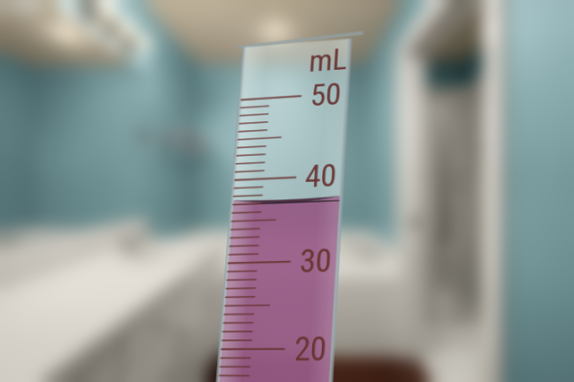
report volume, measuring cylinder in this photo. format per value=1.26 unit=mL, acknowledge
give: value=37 unit=mL
